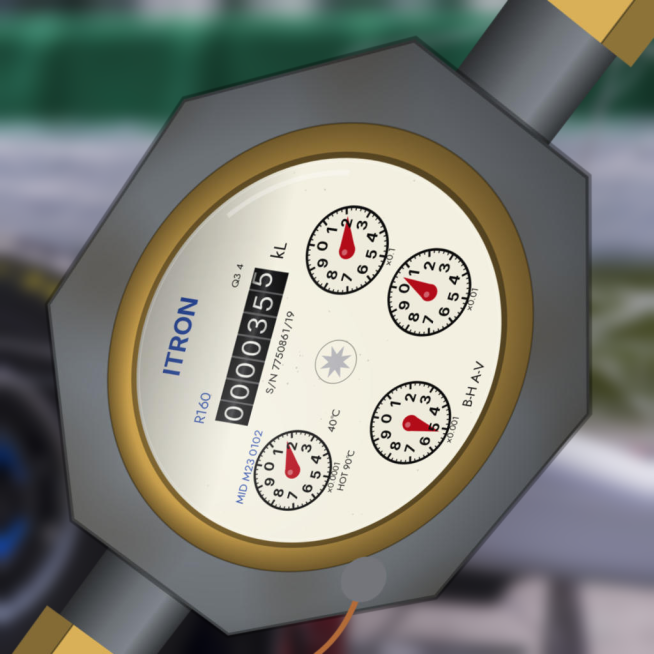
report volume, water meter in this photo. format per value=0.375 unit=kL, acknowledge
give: value=355.2051 unit=kL
